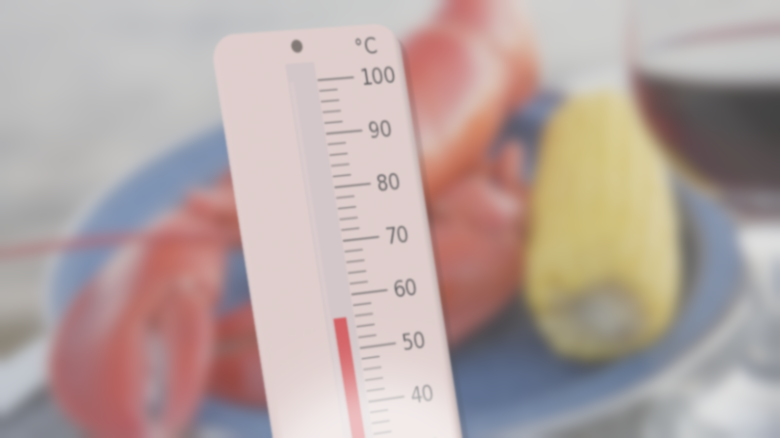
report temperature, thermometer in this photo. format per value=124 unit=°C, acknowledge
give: value=56 unit=°C
